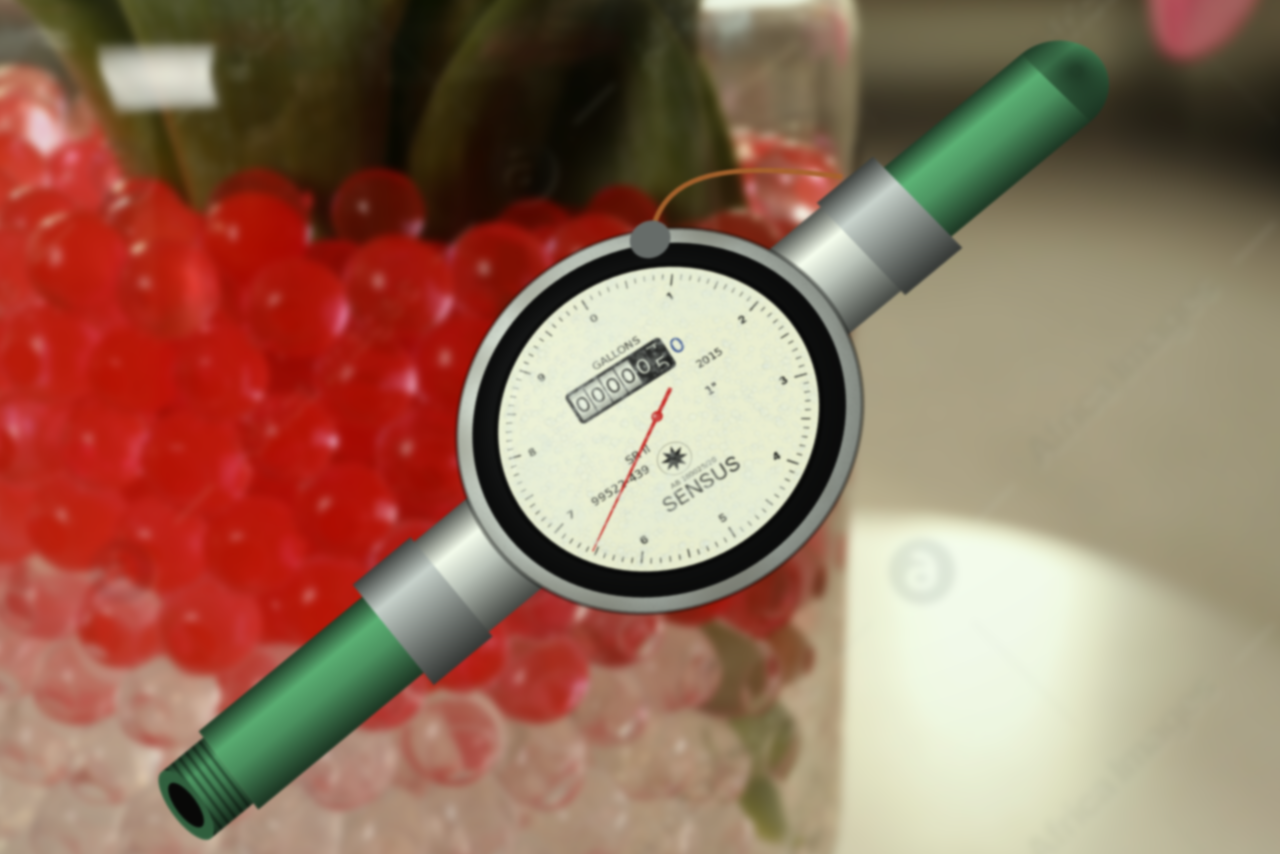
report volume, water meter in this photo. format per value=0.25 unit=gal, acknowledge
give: value=46.5 unit=gal
